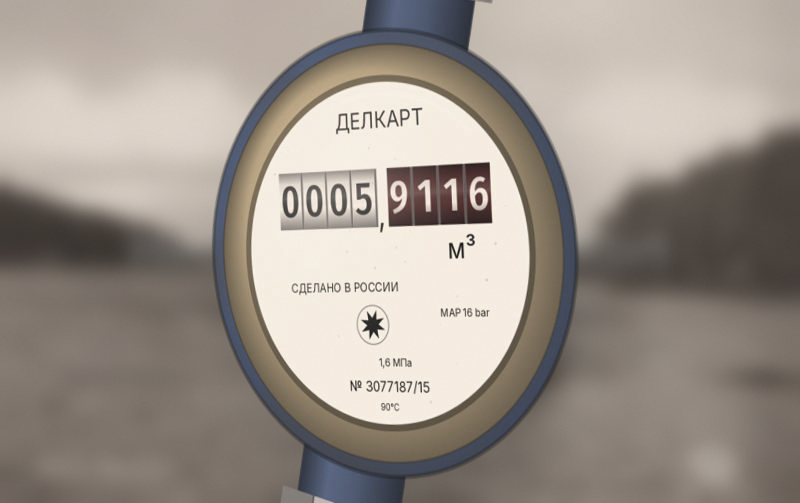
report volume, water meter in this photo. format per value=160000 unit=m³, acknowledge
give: value=5.9116 unit=m³
